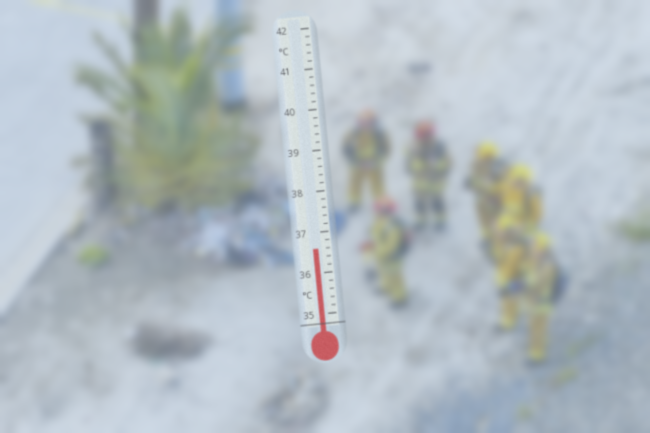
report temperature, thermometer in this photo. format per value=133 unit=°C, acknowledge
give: value=36.6 unit=°C
